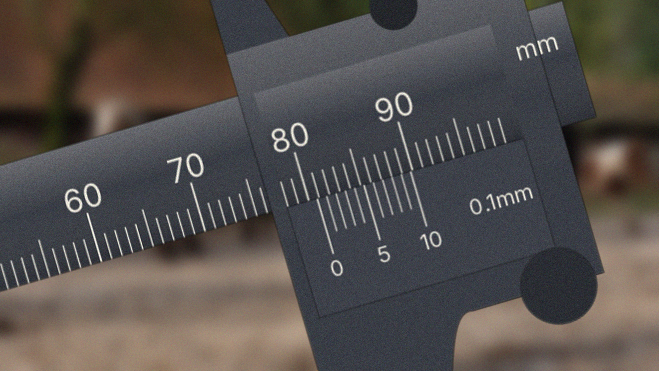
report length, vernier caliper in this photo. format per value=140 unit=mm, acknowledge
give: value=80.8 unit=mm
